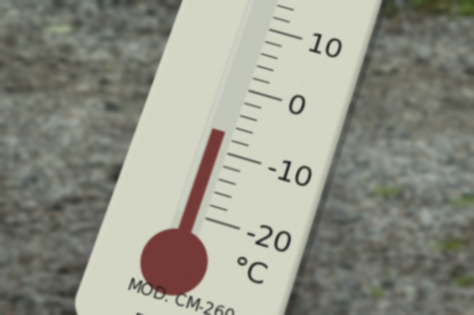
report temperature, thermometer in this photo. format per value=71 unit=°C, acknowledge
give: value=-7 unit=°C
